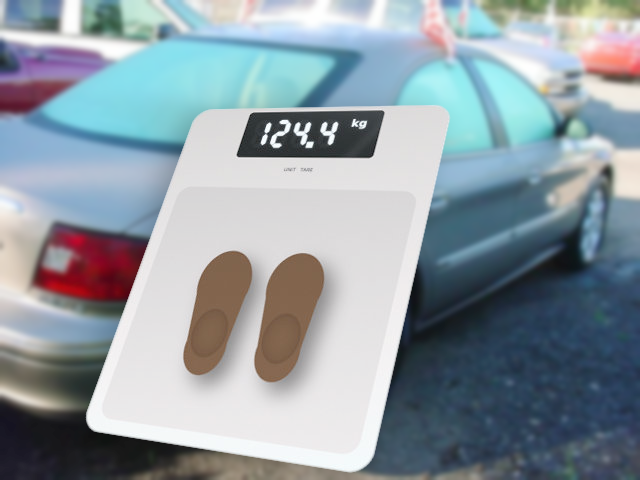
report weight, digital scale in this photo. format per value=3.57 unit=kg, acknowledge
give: value=124.4 unit=kg
